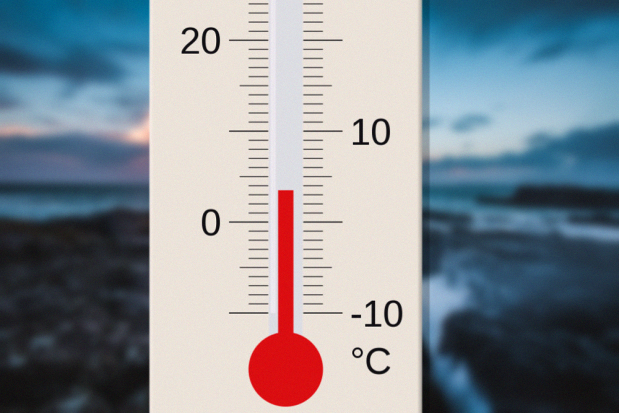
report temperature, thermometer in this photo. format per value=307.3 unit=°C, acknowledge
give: value=3.5 unit=°C
